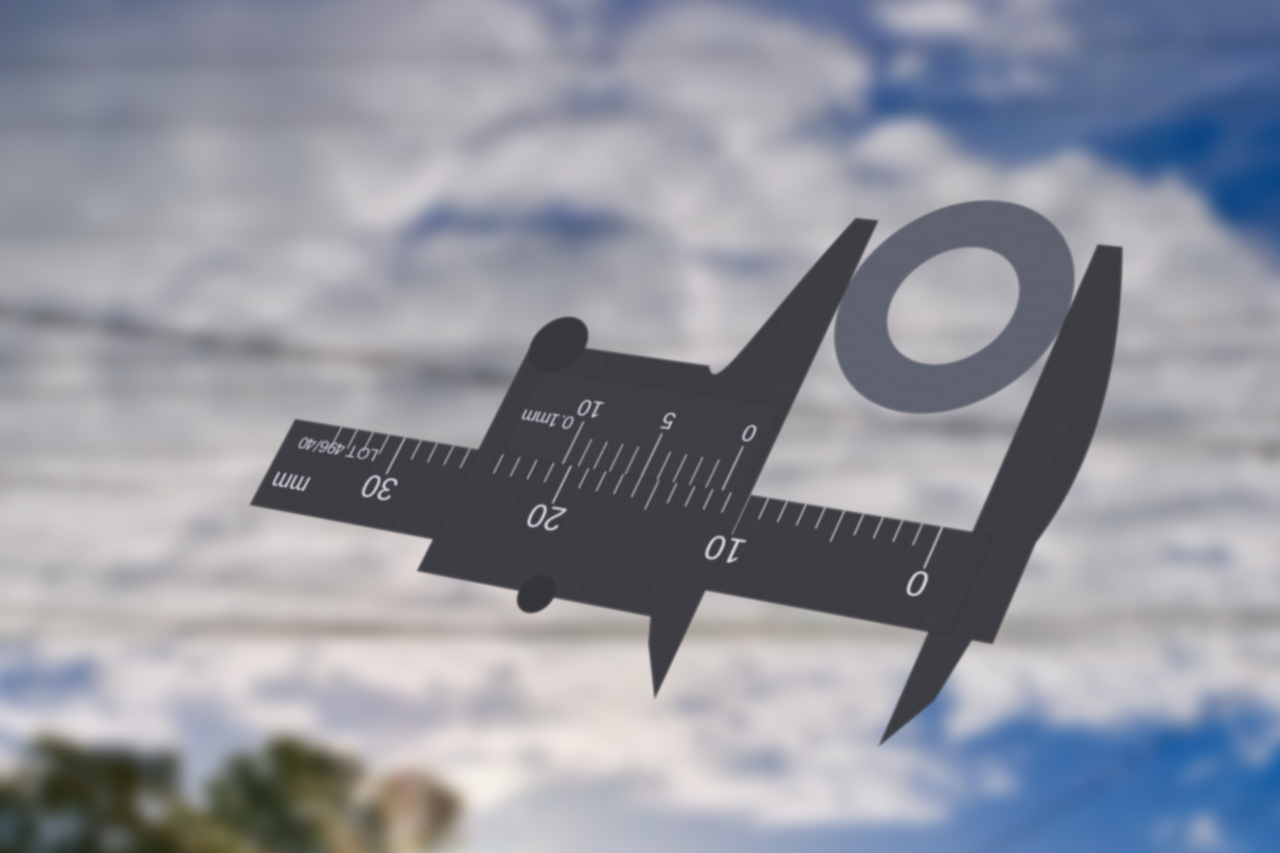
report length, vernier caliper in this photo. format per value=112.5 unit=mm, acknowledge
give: value=11.5 unit=mm
